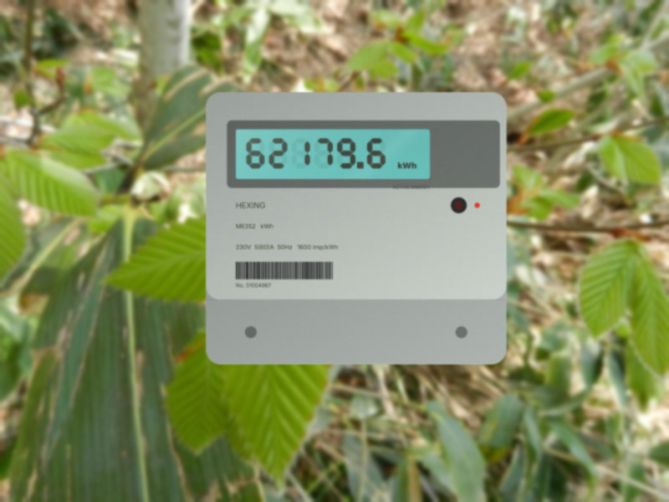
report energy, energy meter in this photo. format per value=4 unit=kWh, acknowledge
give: value=62179.6 unit=kWh
